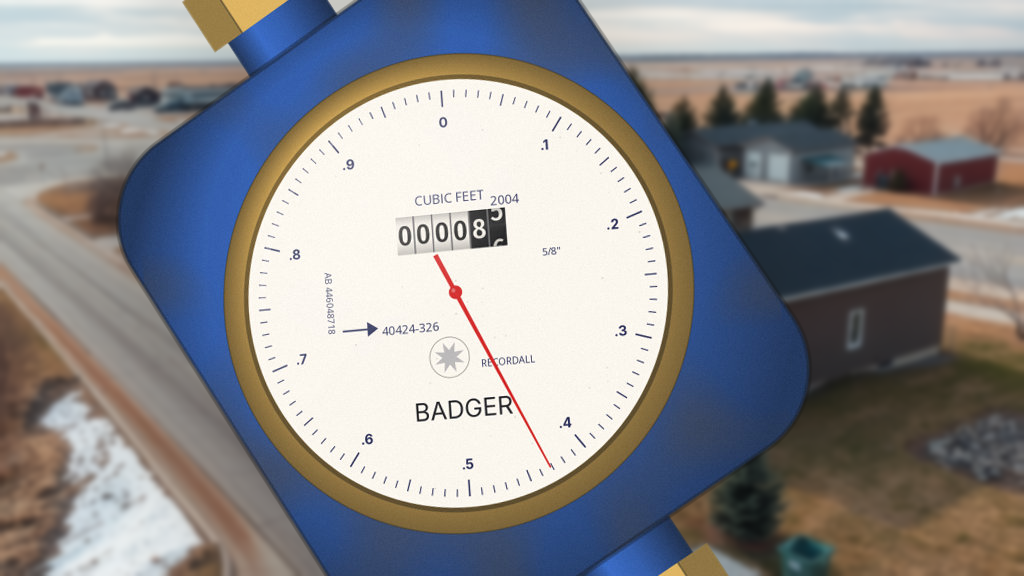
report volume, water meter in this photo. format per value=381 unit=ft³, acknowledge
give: value=85.43 unit=ft³
